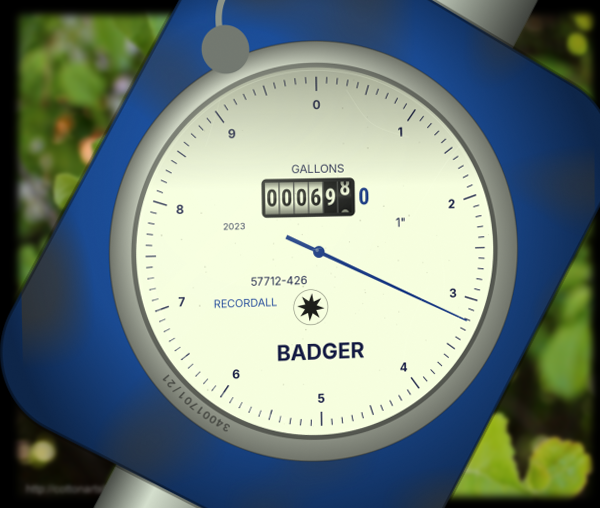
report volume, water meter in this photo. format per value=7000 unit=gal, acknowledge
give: value=6983.2 unit=gal
